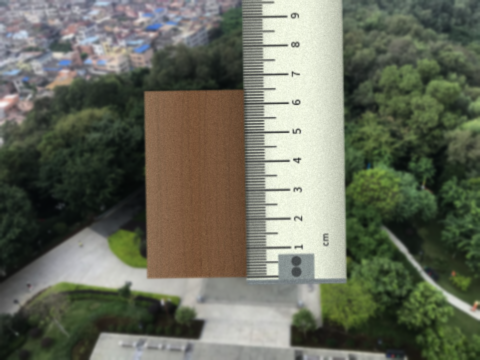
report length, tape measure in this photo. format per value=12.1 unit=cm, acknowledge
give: value=6.5 unit=cm
